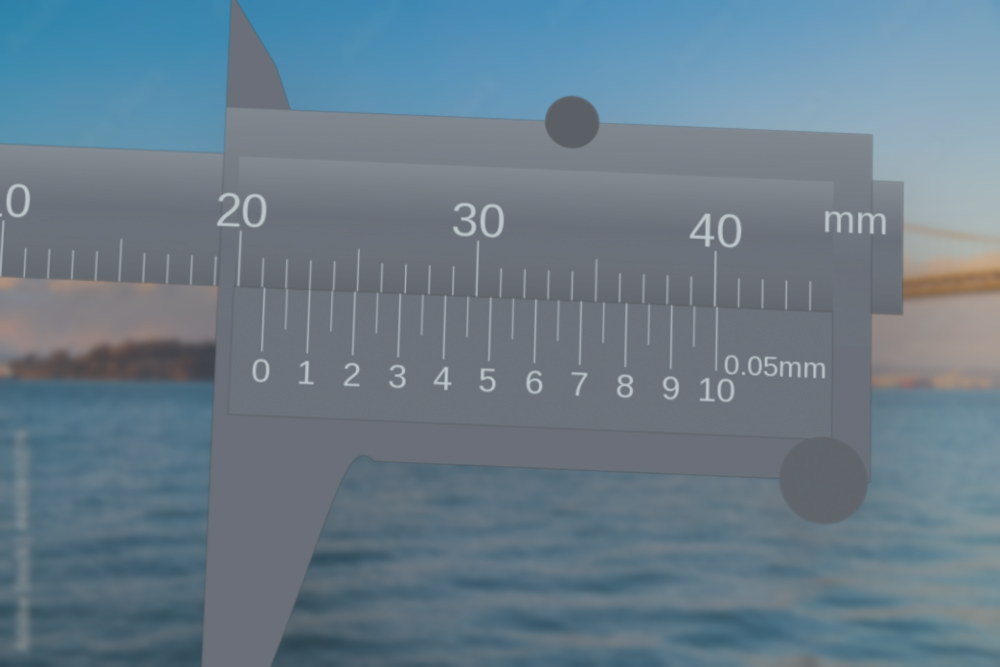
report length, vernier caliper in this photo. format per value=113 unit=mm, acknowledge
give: value=21.1 unit=mm
